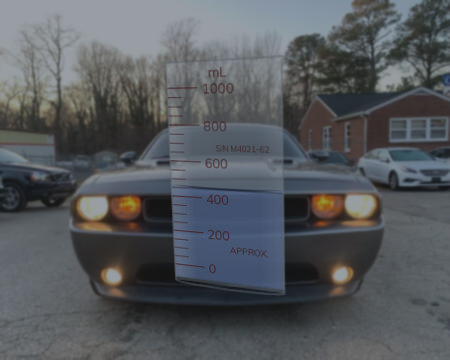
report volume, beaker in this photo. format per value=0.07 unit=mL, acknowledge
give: value=450 unit=mL
